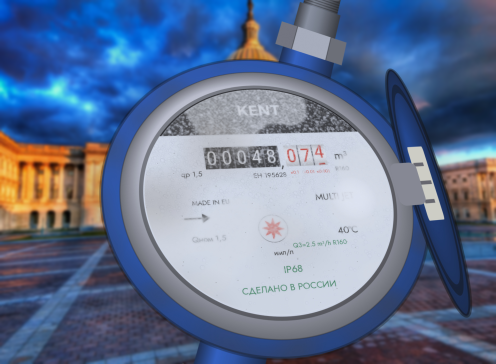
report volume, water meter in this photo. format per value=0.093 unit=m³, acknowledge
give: value=48.074 unit=m³
